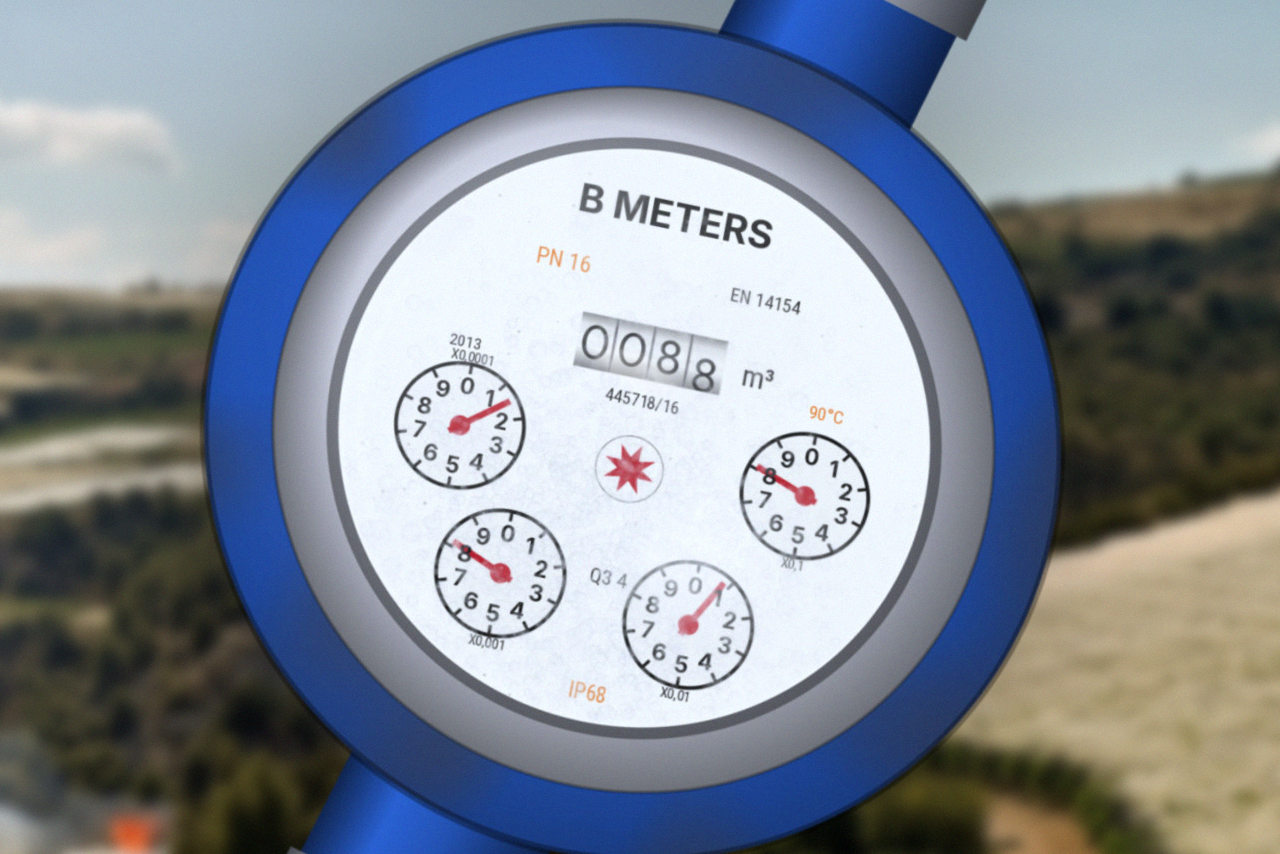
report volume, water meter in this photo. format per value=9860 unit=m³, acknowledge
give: value=87.8081 unit=m³
